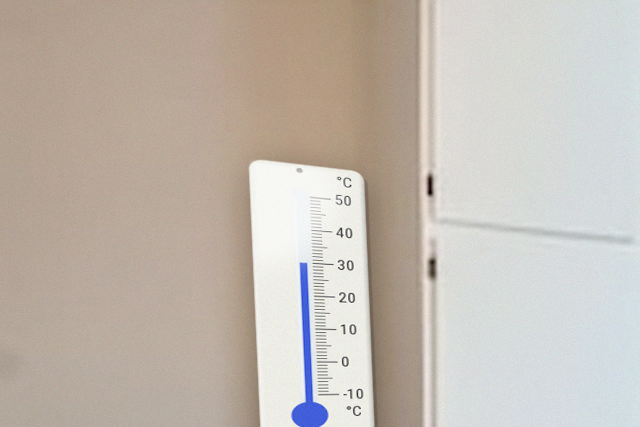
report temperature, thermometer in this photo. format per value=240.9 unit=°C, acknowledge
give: value=30 unit=°C
